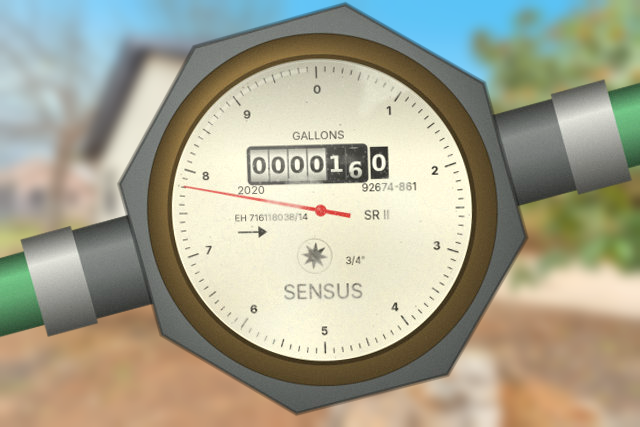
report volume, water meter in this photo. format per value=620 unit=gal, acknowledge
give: value=157.8 unit=gal
